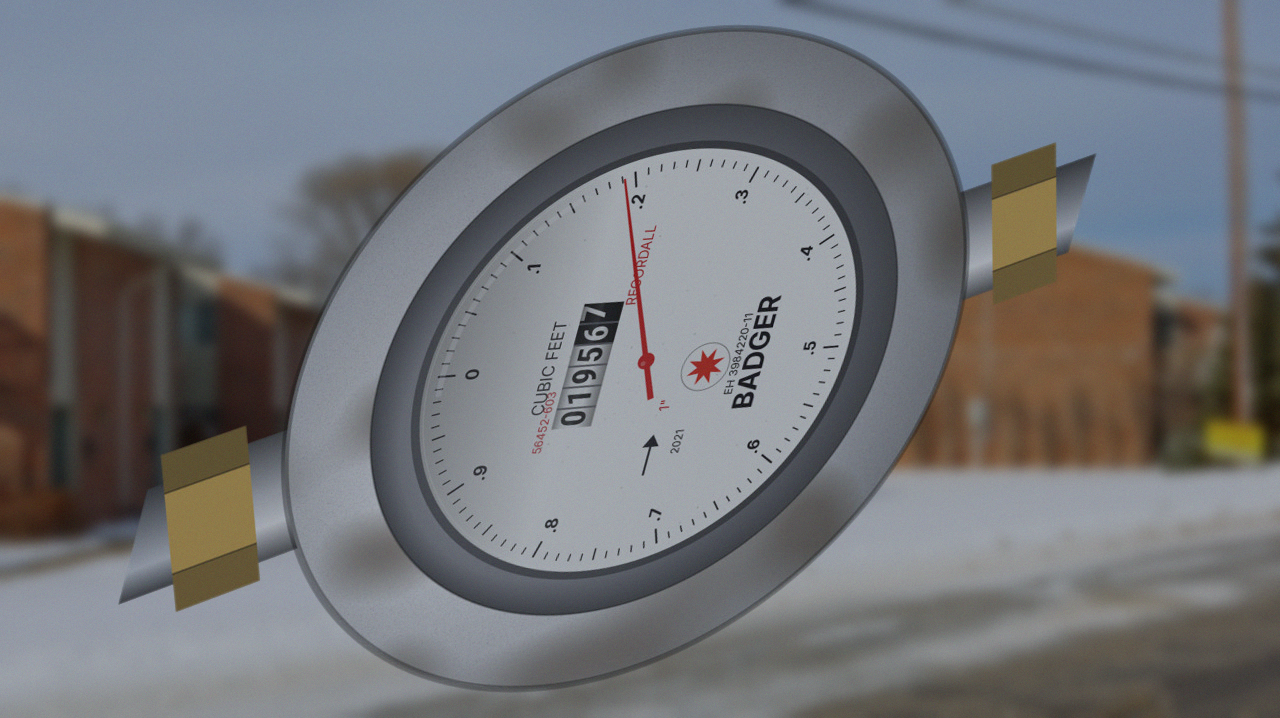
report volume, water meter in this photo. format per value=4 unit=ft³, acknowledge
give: value=19567.19 unit=ft³
